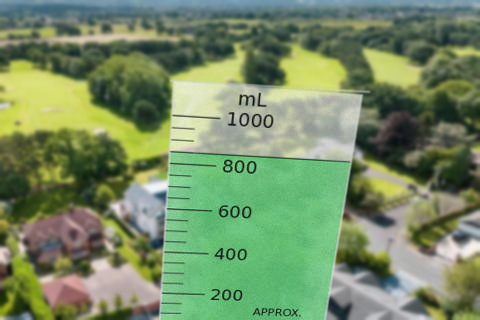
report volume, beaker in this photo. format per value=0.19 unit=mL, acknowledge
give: value=850 unit=mL
